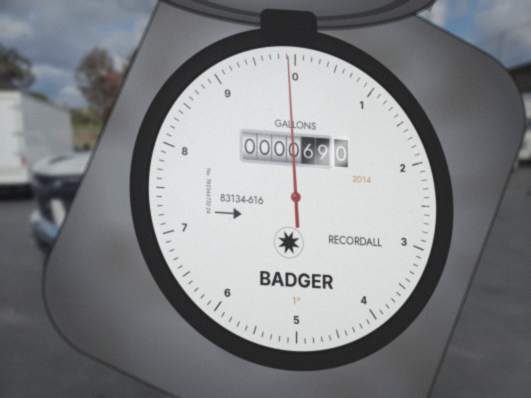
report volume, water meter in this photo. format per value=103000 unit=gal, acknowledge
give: value=689.9 unit=gal
